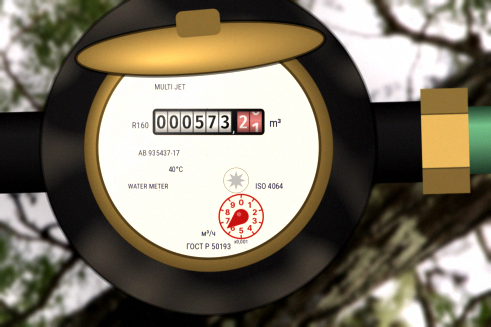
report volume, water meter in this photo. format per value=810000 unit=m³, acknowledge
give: value=573.206 unit=m³
